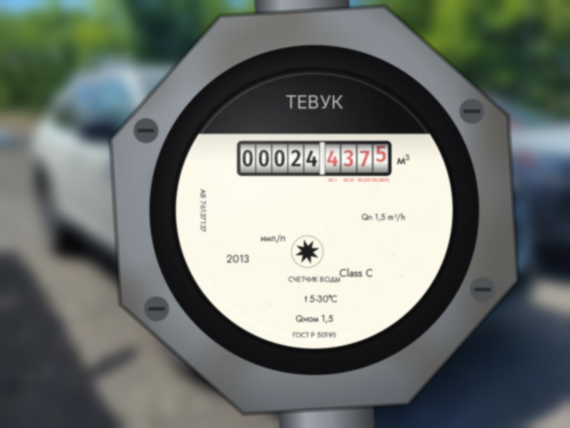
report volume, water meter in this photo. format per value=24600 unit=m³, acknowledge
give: value=24.4375 unit=m³
